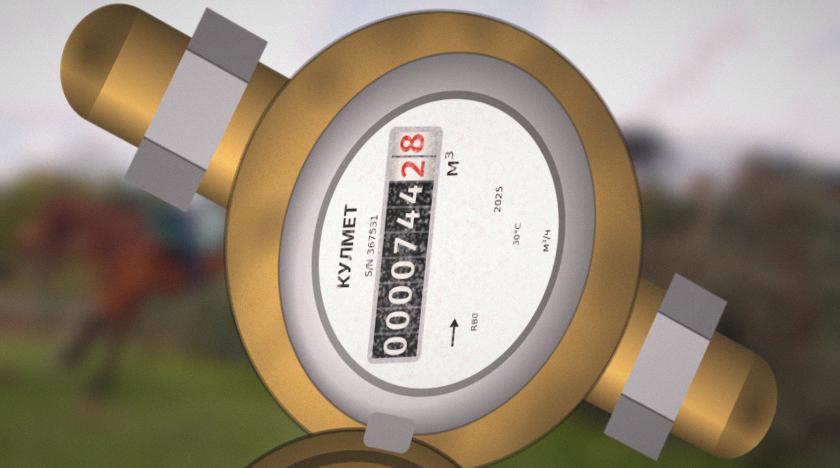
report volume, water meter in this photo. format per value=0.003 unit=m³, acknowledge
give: value=744.28 unit=m³
